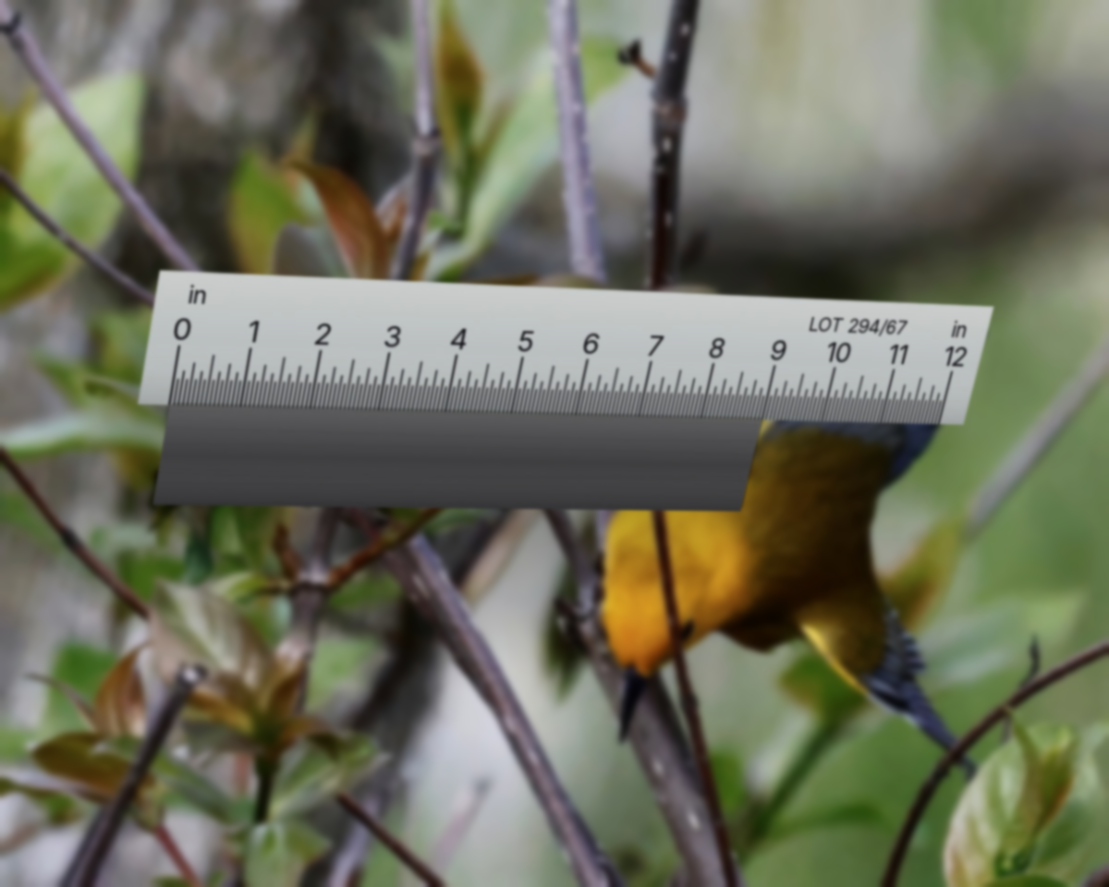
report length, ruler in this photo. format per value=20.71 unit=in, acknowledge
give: value=9 unit=in
